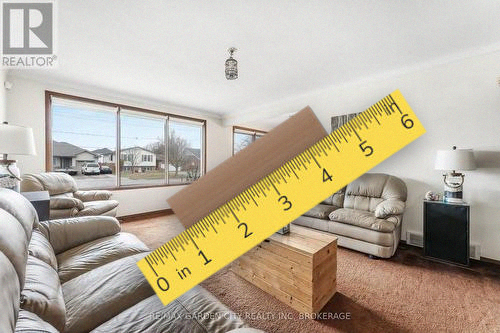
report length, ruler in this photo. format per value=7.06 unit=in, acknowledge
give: value=3.5 unit=in
